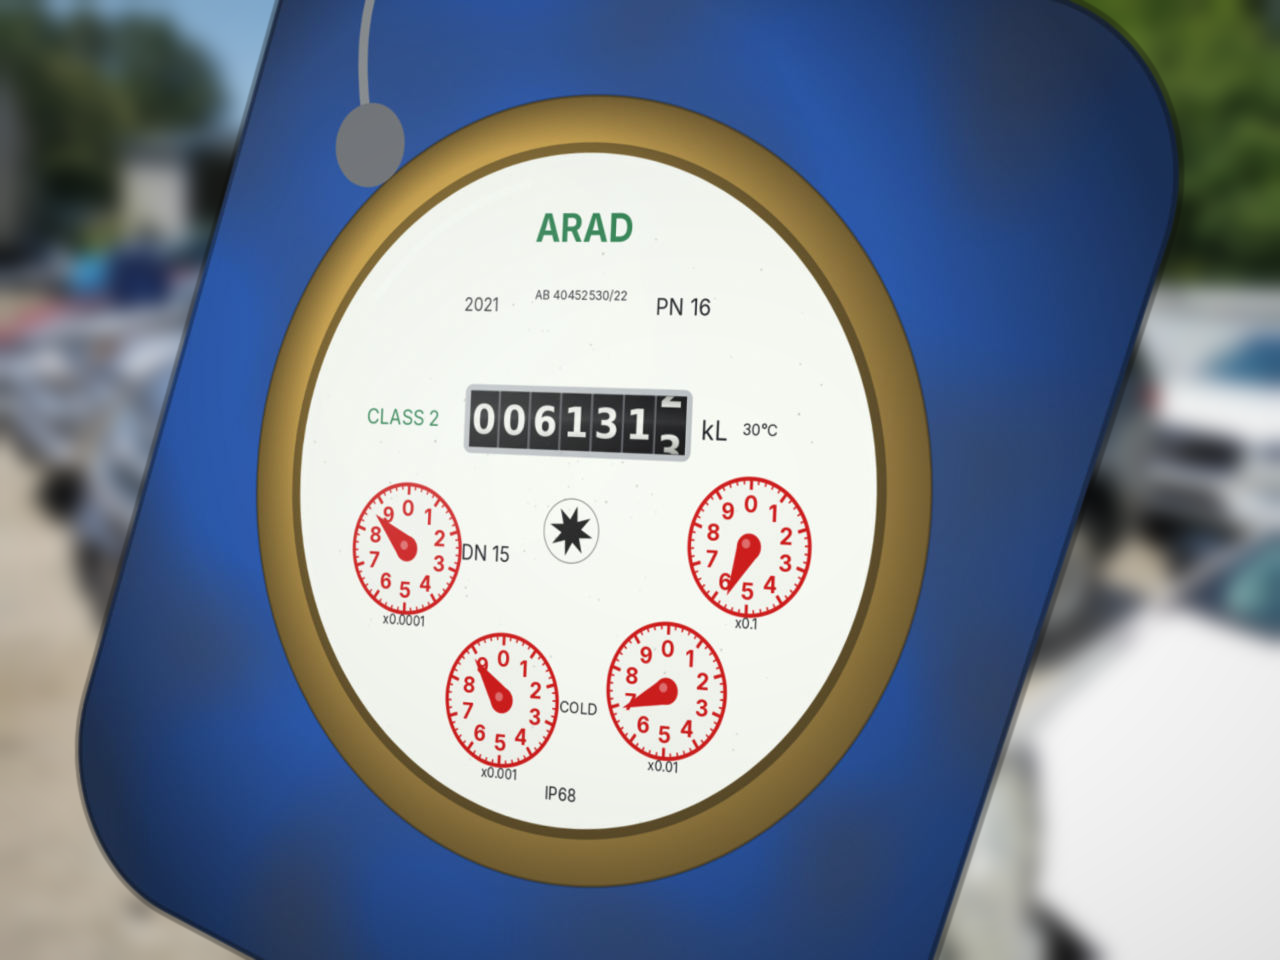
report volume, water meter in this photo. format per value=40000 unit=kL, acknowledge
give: value=61312.5688 unit=kL
